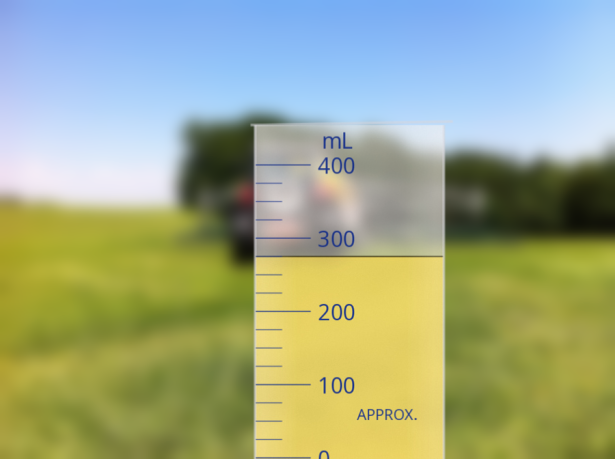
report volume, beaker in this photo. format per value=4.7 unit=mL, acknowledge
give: value=275 unit=mL
